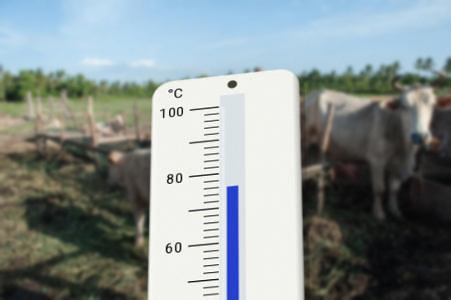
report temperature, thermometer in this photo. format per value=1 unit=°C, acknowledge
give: value=76 unit=°C
